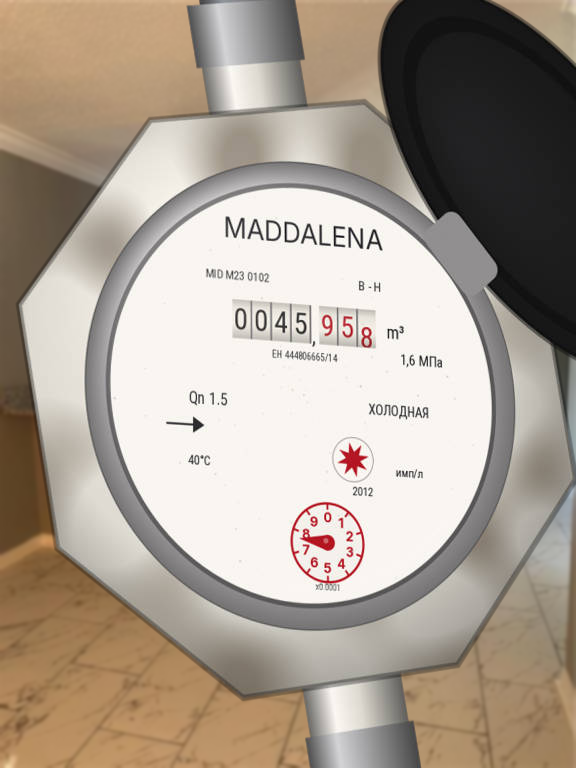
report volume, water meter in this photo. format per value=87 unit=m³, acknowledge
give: value=45.9577 unit=m³
